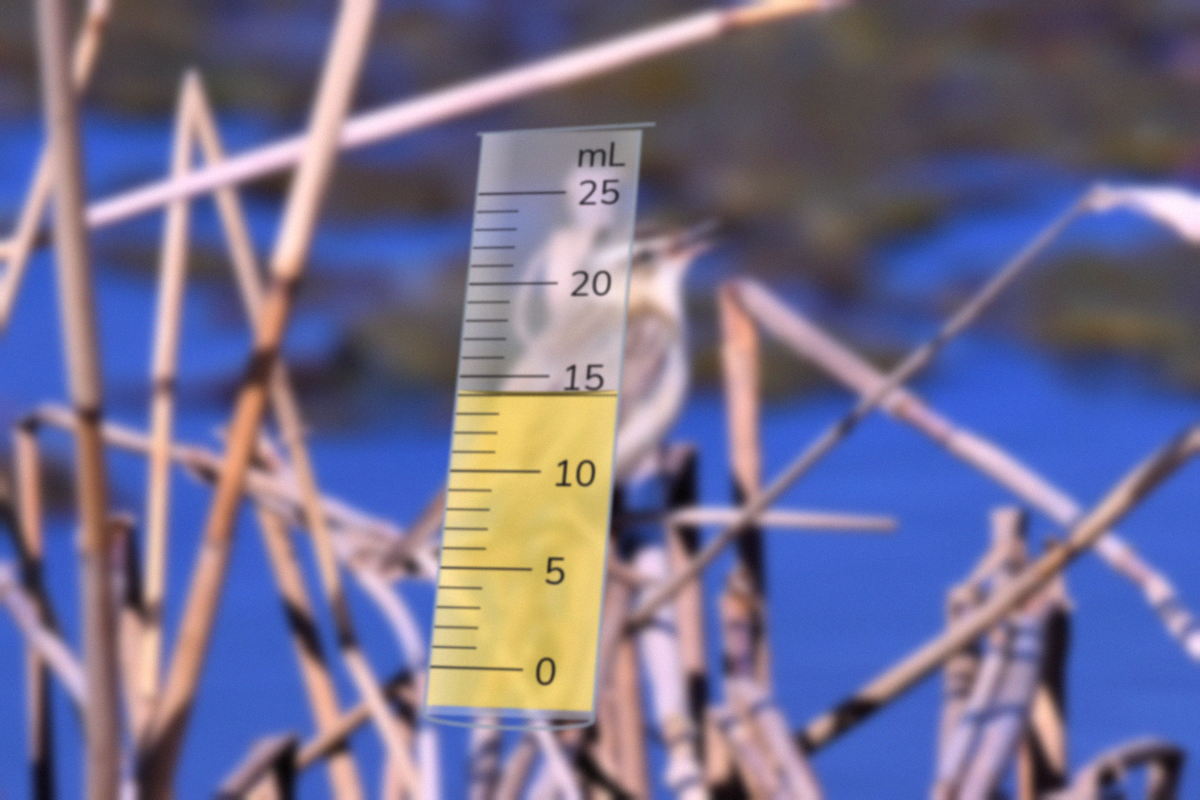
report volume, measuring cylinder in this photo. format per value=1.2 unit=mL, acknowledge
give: value=14 unit=mL
